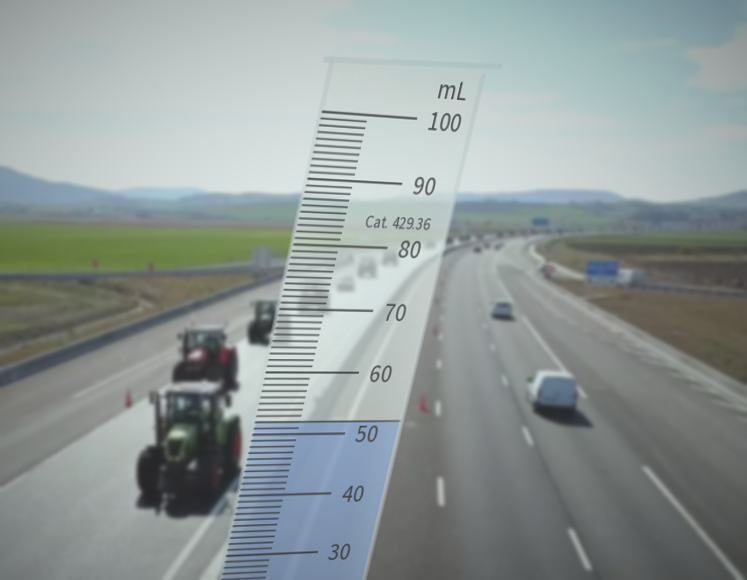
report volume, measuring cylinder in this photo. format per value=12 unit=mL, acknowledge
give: value=52 unit=mL
